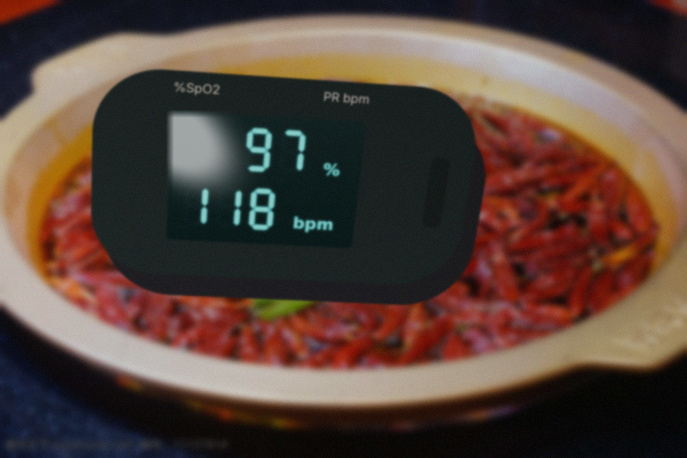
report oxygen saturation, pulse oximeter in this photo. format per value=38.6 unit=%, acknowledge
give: value=97 unit=%
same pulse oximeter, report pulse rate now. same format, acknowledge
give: value=118 unit=bpm
